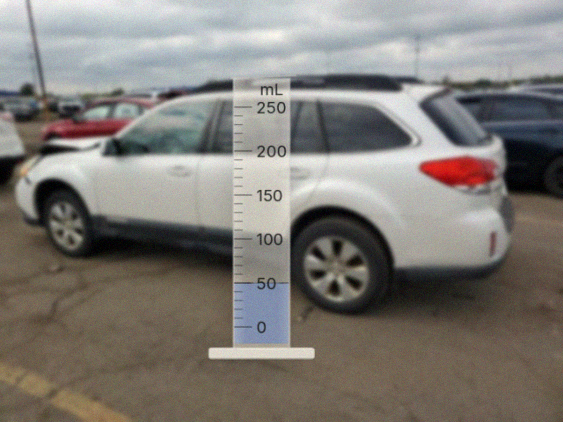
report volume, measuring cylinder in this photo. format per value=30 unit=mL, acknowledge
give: value=50 unit=mL
